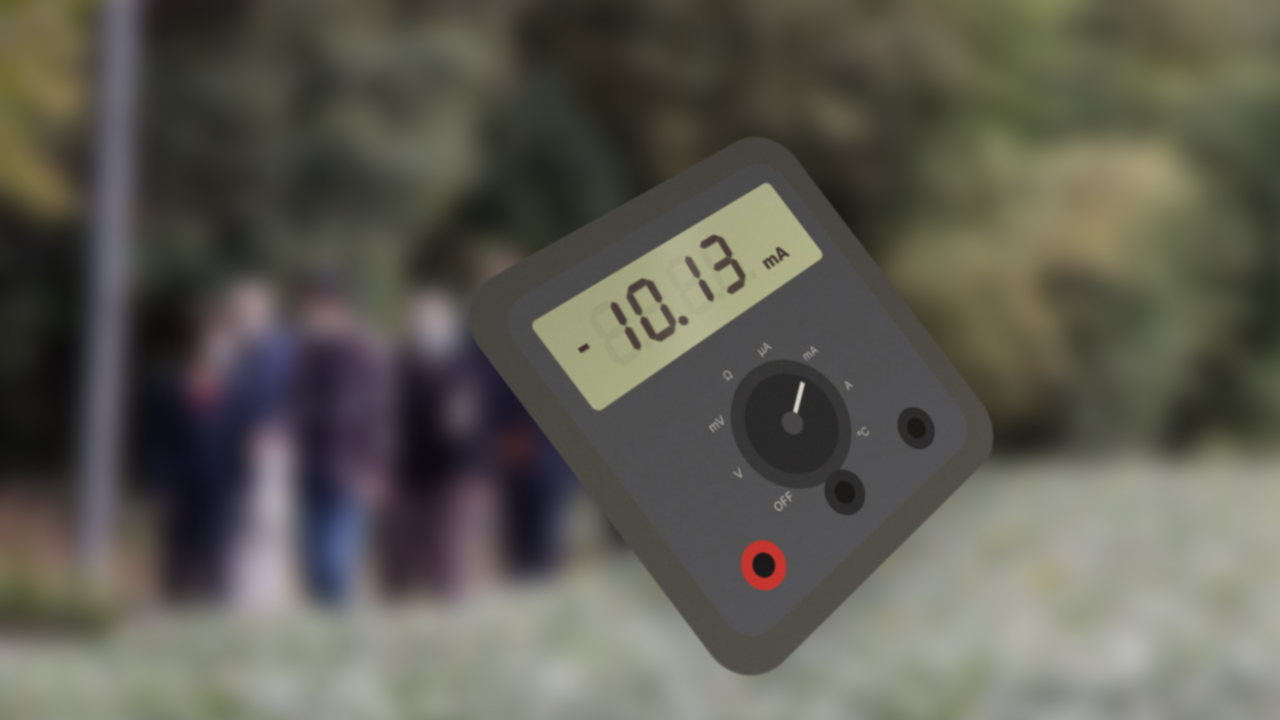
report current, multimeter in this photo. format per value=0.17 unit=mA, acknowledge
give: value=-10.13 unit=mA
